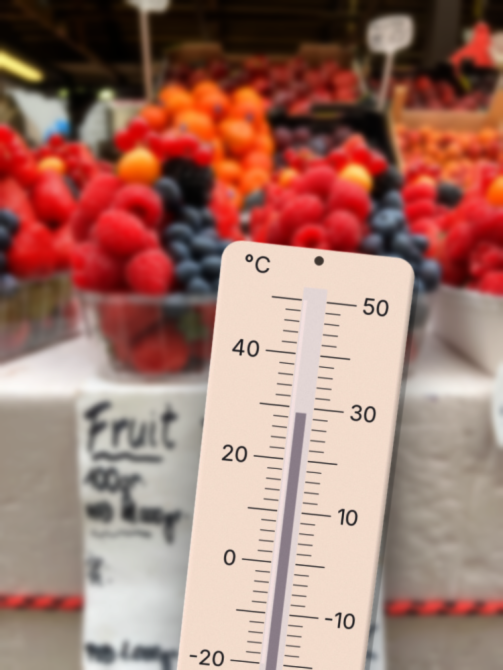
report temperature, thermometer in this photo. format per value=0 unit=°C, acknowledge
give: value=29 unit=°C
